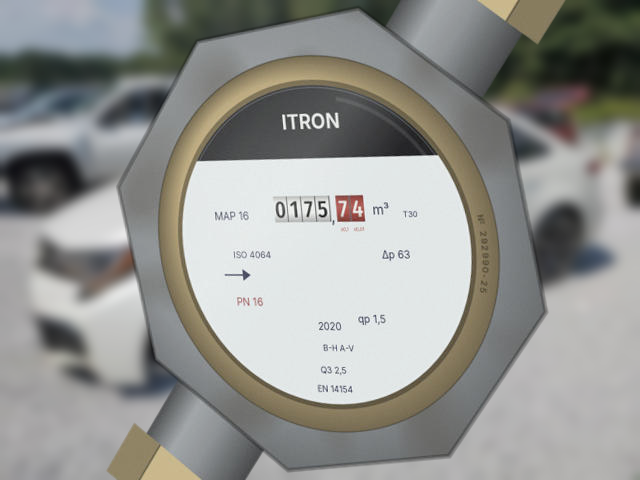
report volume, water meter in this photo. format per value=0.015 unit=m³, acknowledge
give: value=175.74 unit=m³
